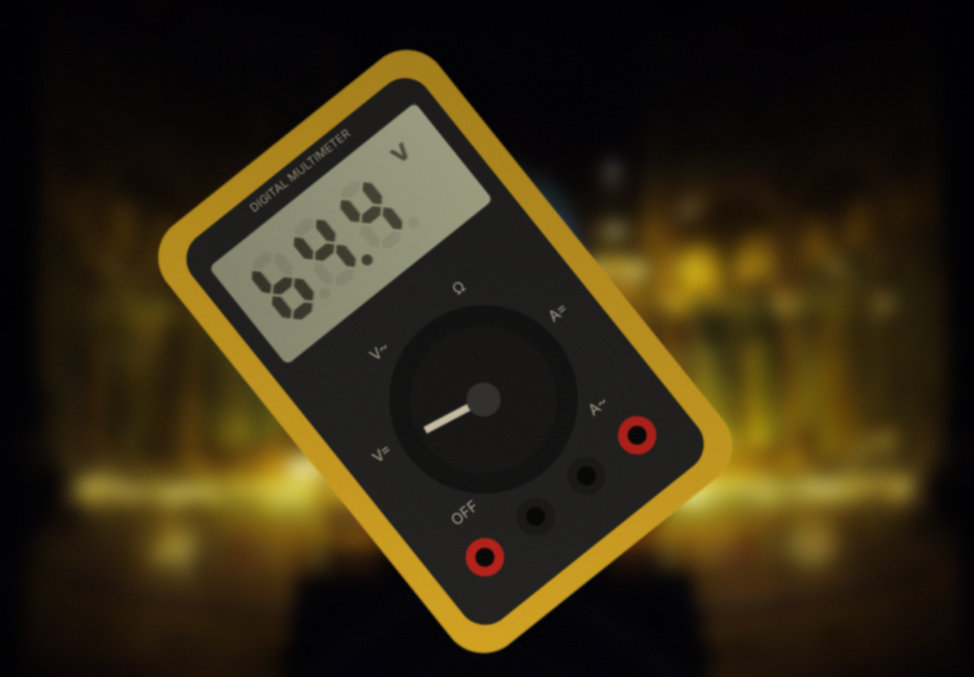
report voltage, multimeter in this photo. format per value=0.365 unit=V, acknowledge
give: value=64.4 unit=V
